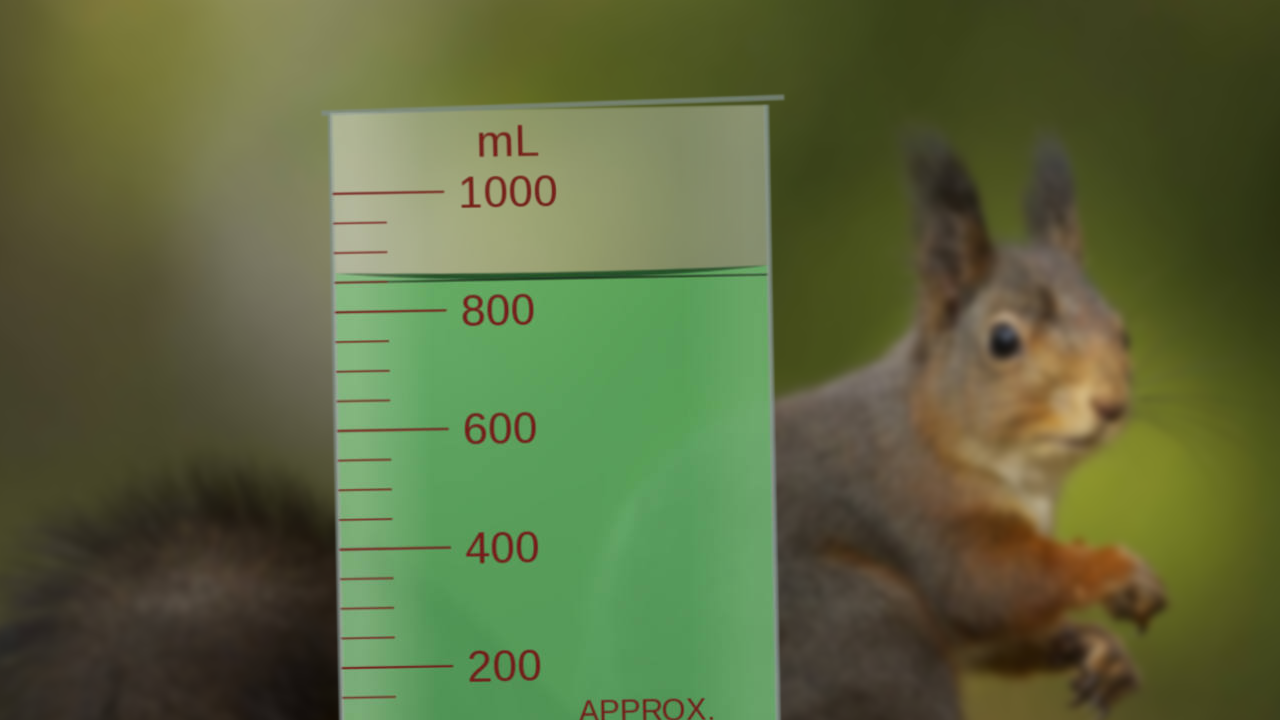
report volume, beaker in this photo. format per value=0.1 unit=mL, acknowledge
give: value=850 unit=mL
